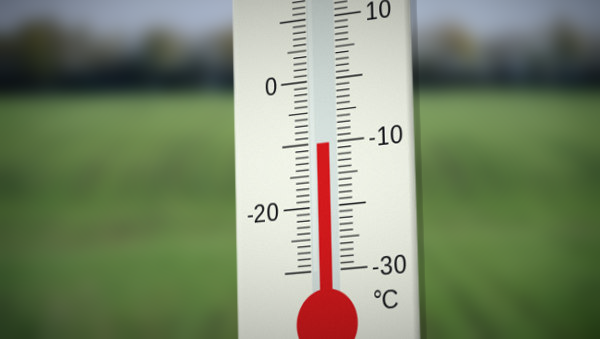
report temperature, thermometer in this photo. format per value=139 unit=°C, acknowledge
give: value=-10 unit=°C
